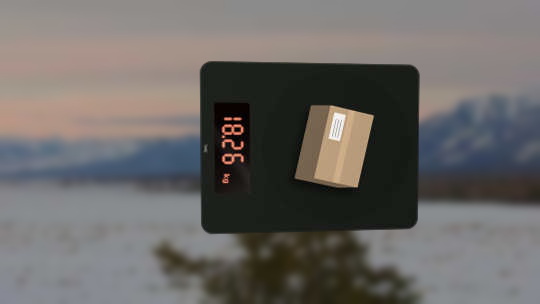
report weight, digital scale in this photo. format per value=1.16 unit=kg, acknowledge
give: value=18.26 unit=kg
